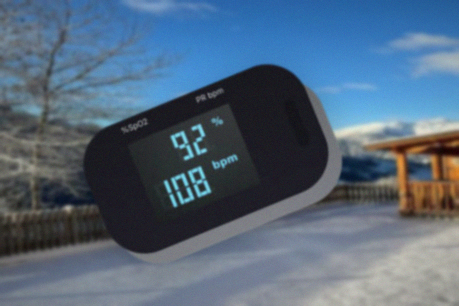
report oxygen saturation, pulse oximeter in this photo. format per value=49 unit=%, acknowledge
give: value=92 unit=%
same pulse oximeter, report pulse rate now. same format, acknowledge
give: value=108 unit=bpm
